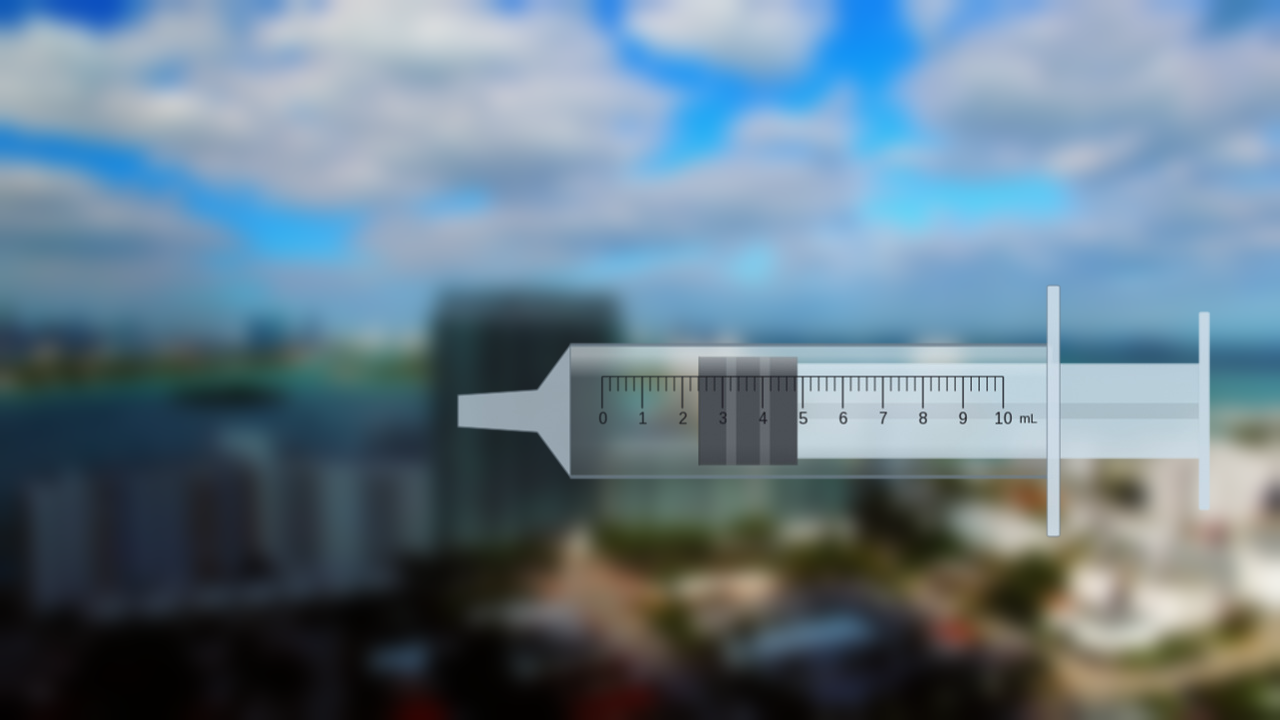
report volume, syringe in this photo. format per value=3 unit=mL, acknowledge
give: value=2.4 unit=mL
